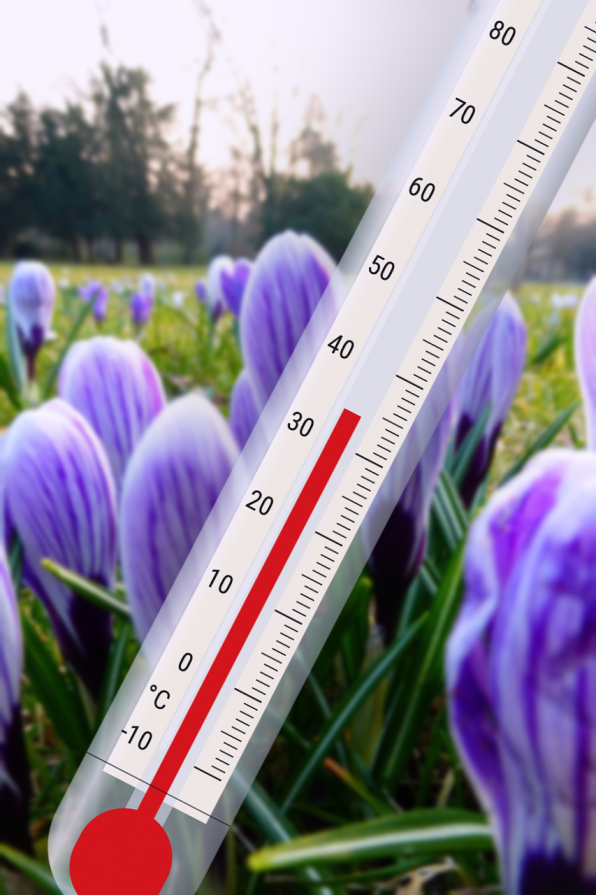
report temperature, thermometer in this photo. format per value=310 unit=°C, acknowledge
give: value=34 unit=°C
